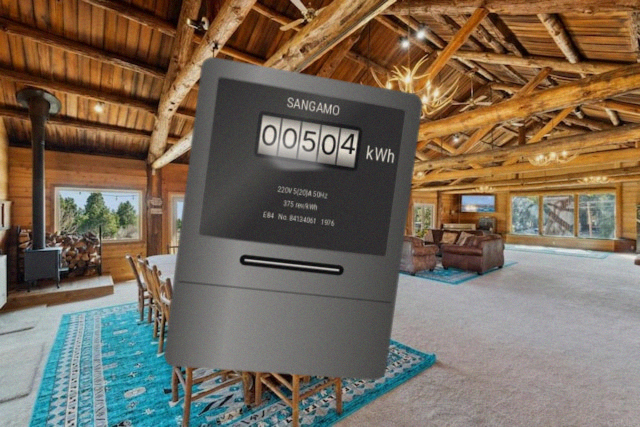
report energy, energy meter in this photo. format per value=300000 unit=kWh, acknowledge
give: value=504 unit=kWh
